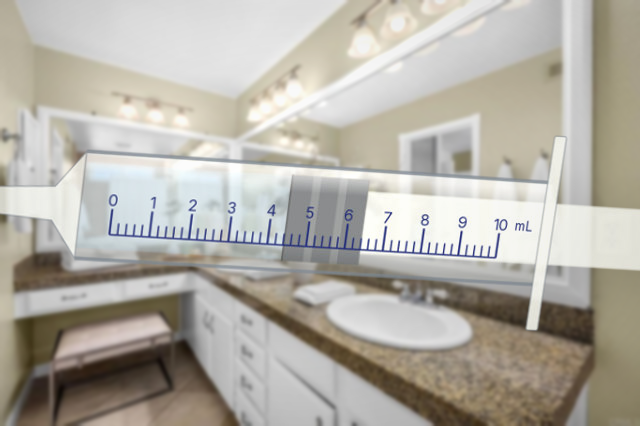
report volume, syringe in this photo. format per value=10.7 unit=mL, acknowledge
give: value=4.4 unit=mL
